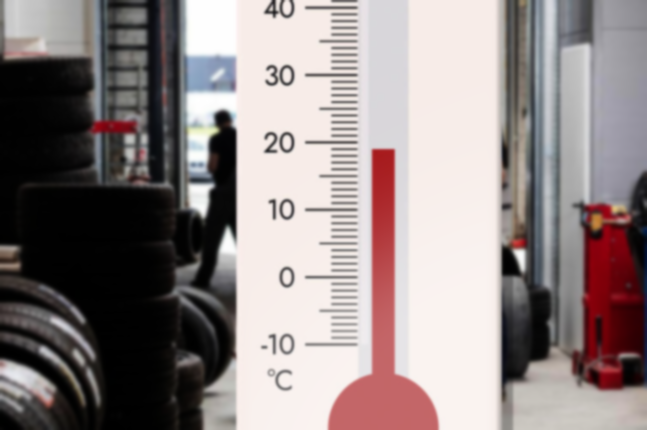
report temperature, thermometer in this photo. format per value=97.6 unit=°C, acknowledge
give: value=19 unit=°C
